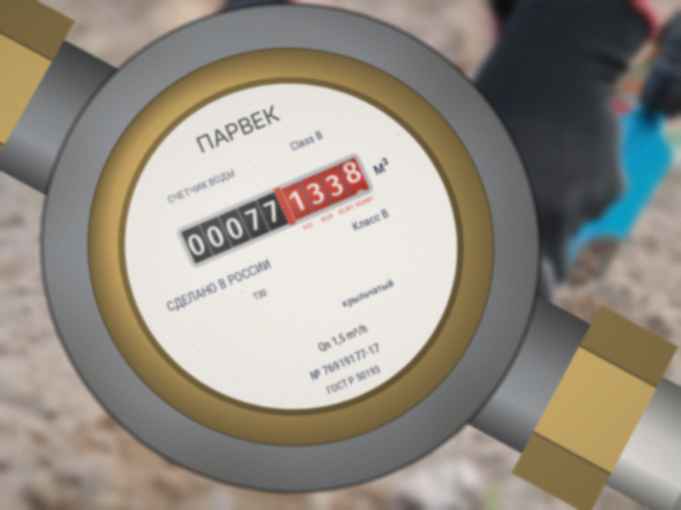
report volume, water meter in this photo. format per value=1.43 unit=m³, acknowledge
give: value=77.1338 unit=m³
